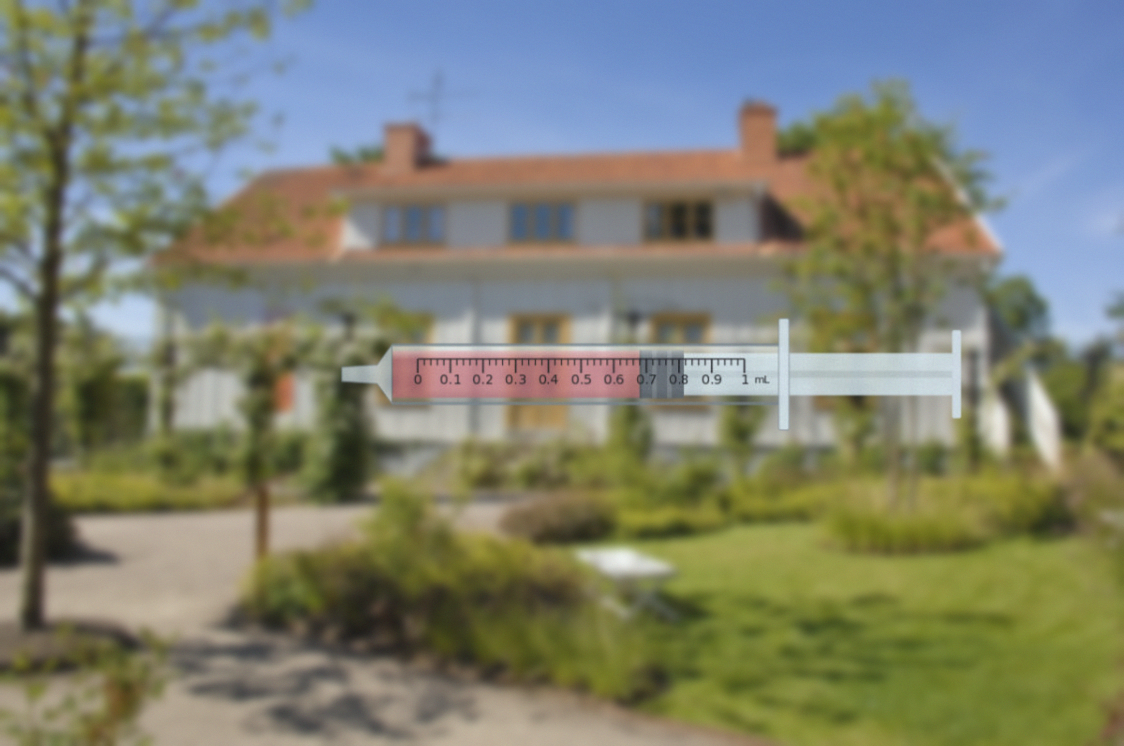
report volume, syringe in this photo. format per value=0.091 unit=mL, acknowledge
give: value=0.68 unit=mL
